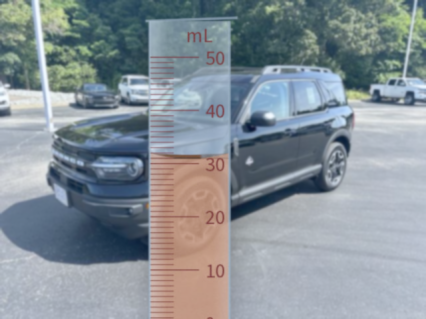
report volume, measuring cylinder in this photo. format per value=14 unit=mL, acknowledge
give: value=31 unit=mL
